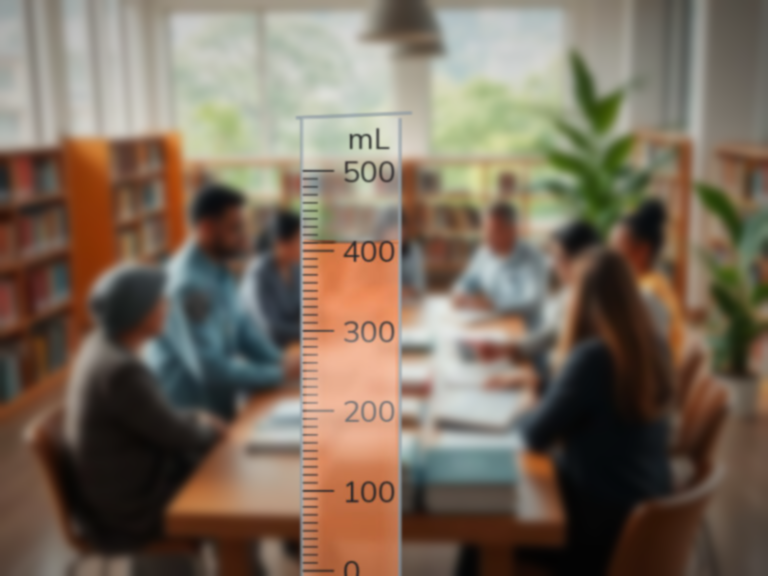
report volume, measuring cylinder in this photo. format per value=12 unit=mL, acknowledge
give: value=410 unit=mL
